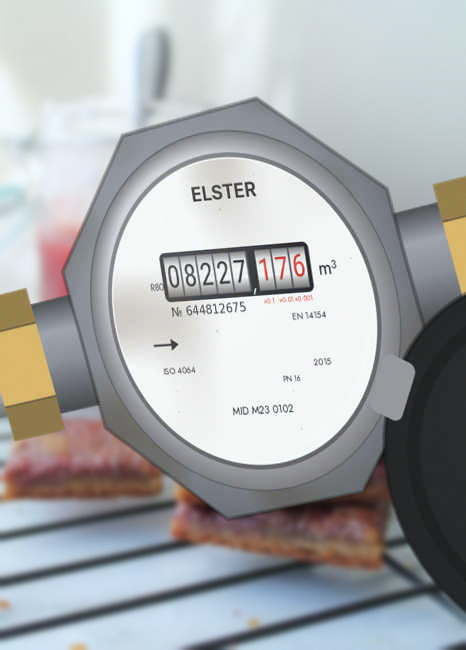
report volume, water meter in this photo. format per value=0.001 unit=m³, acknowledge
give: value=8227.176 unit=m³
